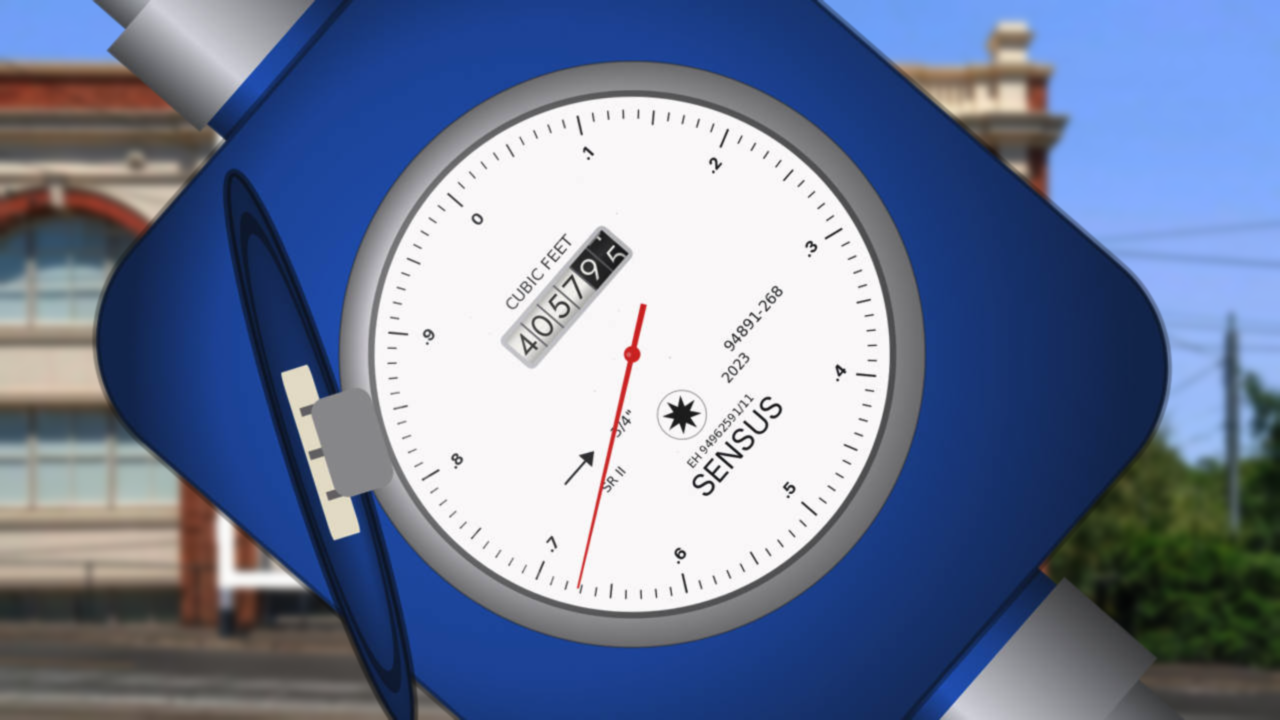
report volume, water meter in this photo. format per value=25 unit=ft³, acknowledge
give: value=405794.67 unit=ft³
